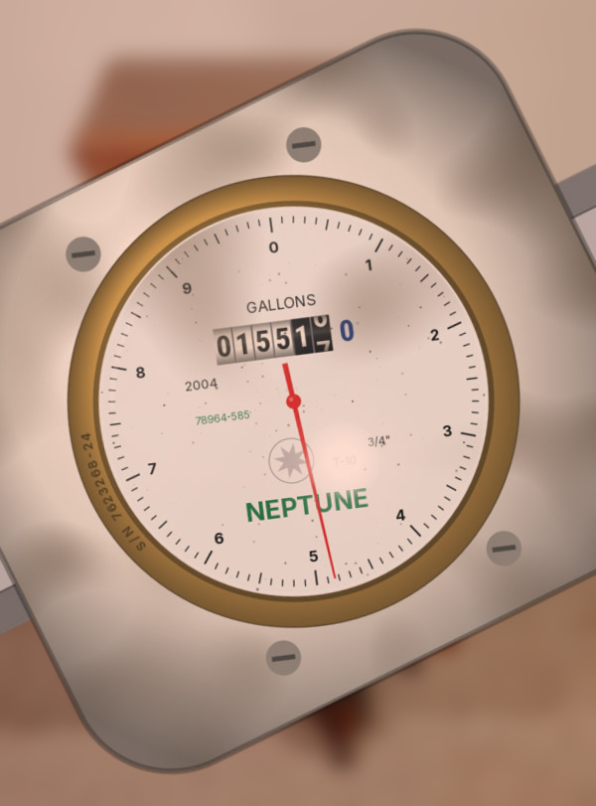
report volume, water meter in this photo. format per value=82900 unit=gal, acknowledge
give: value=155164.8 unit=gal
